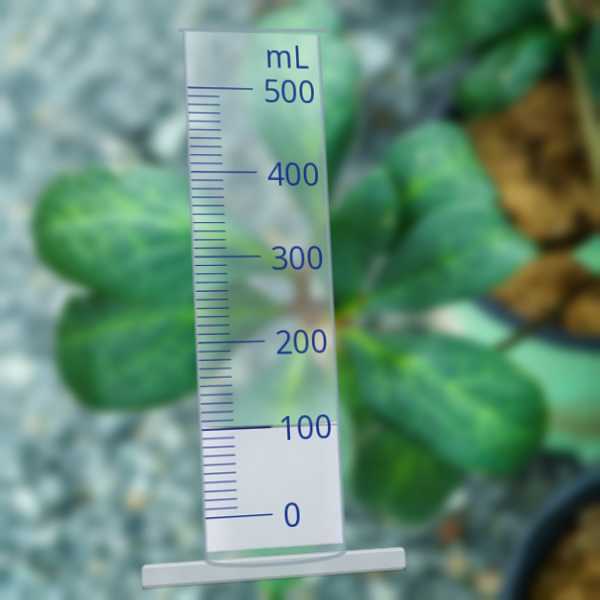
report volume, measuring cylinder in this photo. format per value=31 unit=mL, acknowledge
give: value=100 unit=mL
